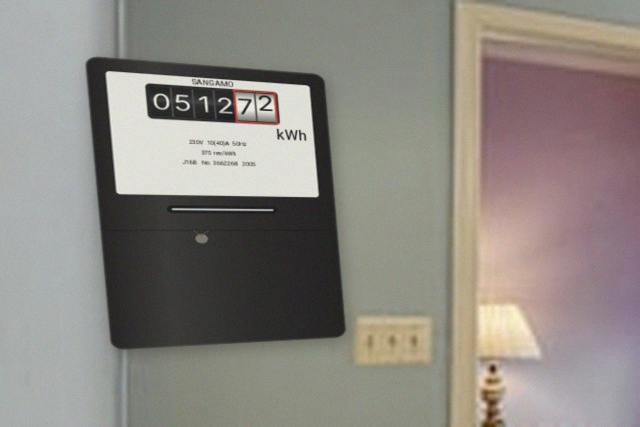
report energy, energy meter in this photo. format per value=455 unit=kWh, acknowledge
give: value=512.72 unit=kWh
